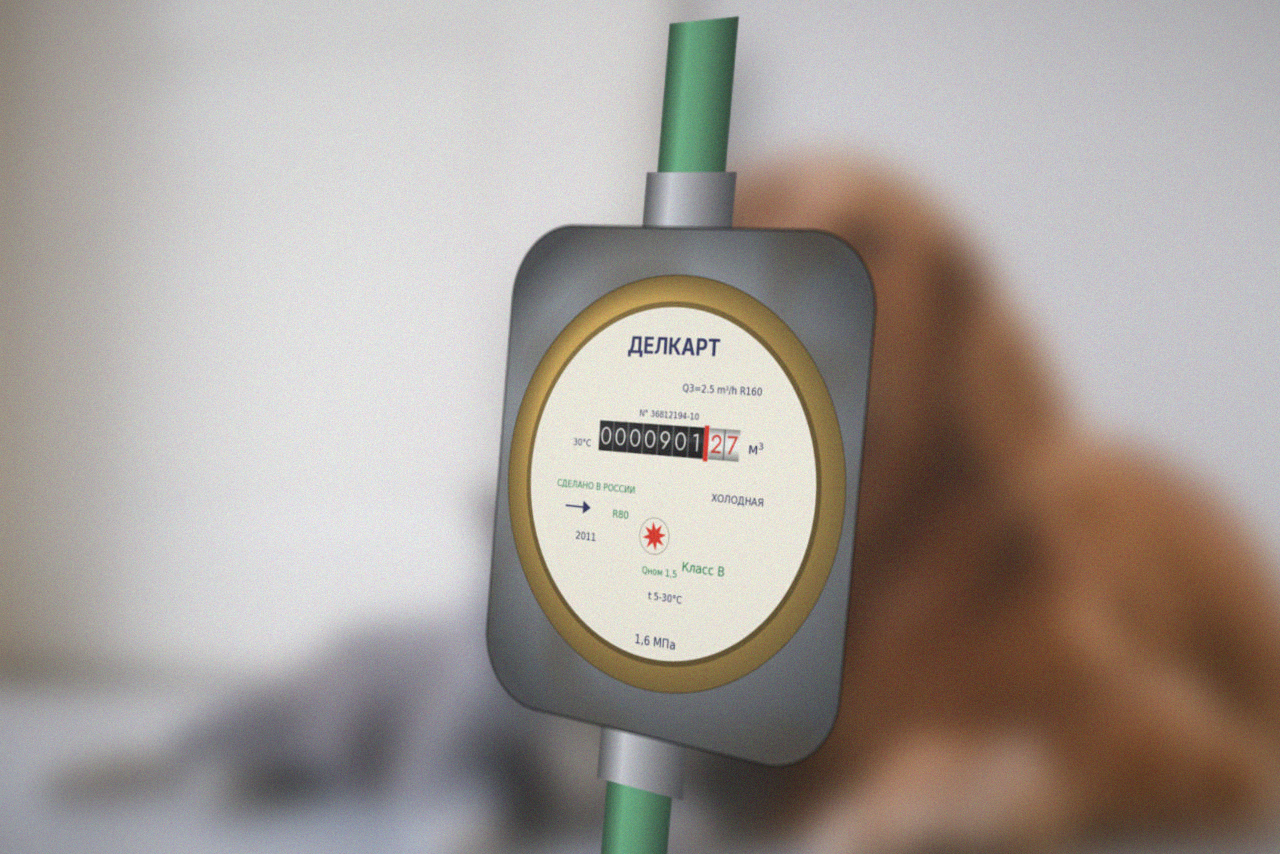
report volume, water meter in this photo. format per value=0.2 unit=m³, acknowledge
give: value=901.27 unit=m³
